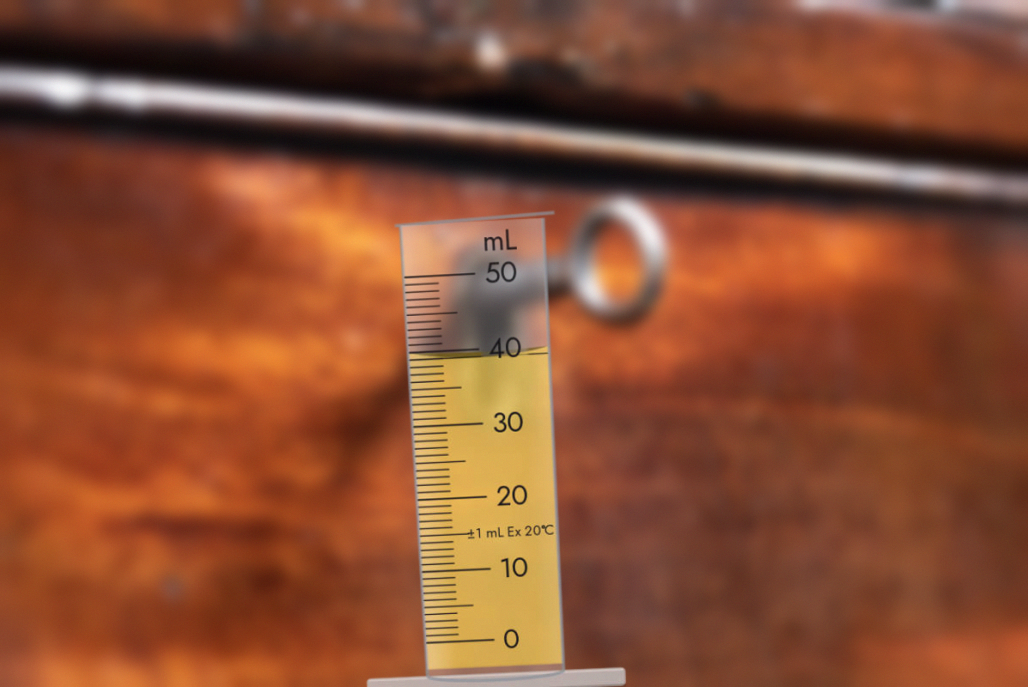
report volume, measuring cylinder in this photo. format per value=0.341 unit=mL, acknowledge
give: value=39 unit=mL
